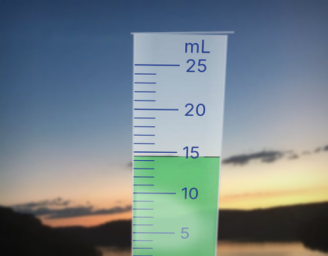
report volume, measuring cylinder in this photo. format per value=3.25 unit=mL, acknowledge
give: value=14.5 unit=mL
